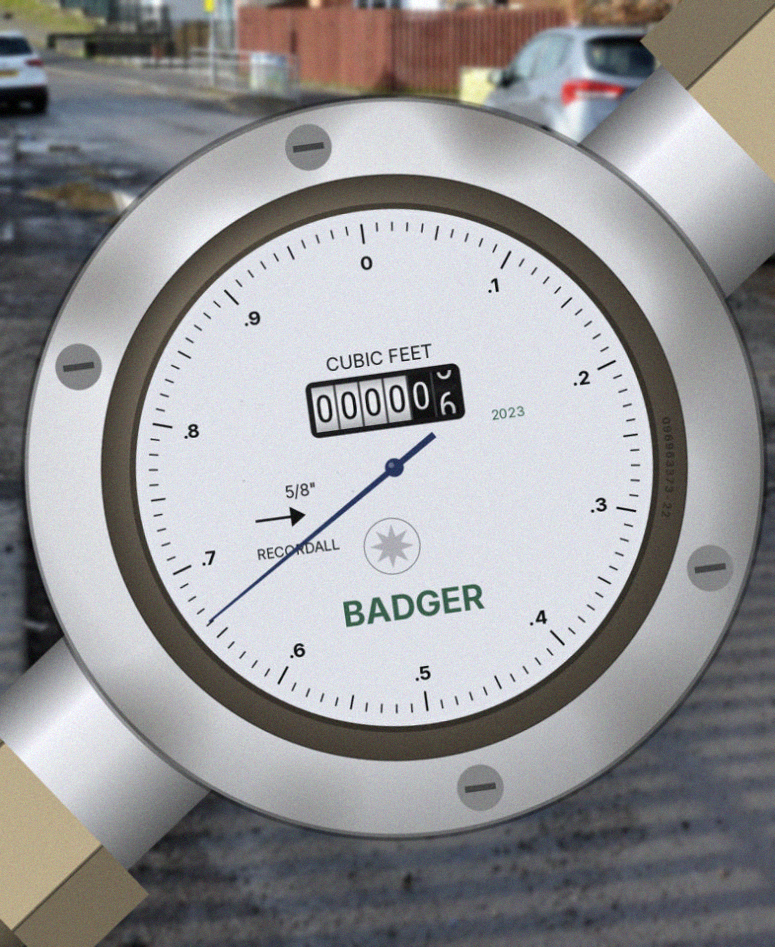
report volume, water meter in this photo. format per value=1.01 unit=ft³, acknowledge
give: value=5.66 unit=ft³
